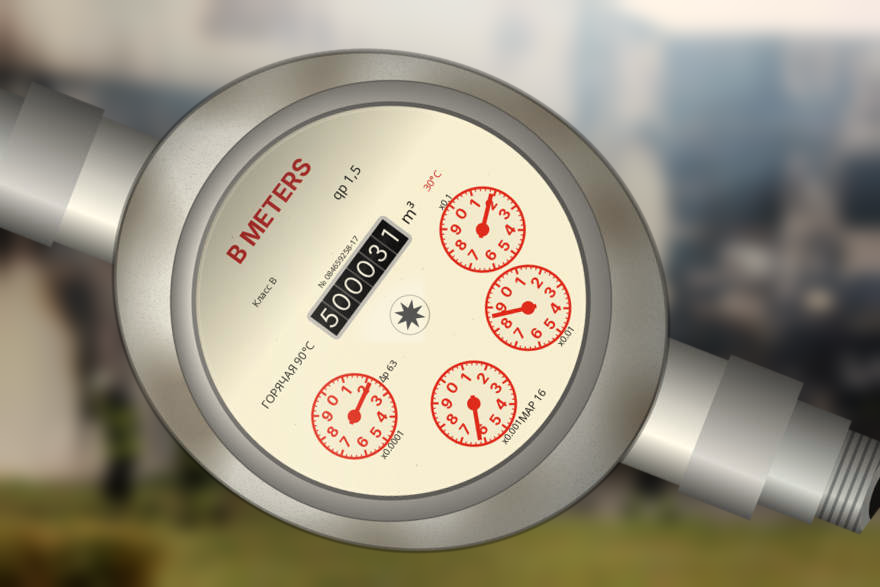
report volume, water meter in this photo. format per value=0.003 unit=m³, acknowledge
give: value=500031.1862 unit=m³
